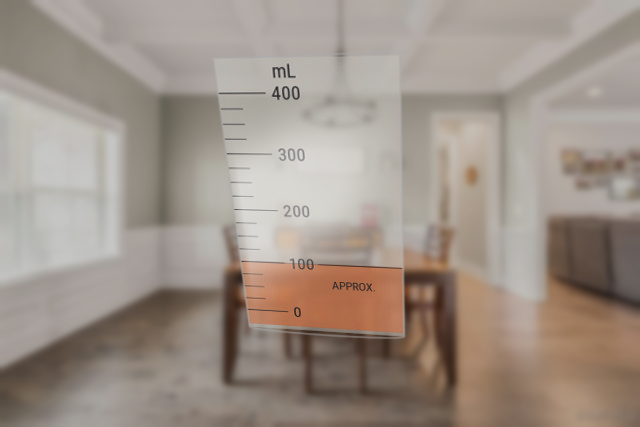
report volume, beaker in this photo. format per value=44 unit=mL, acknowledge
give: value=100 unit=mL
